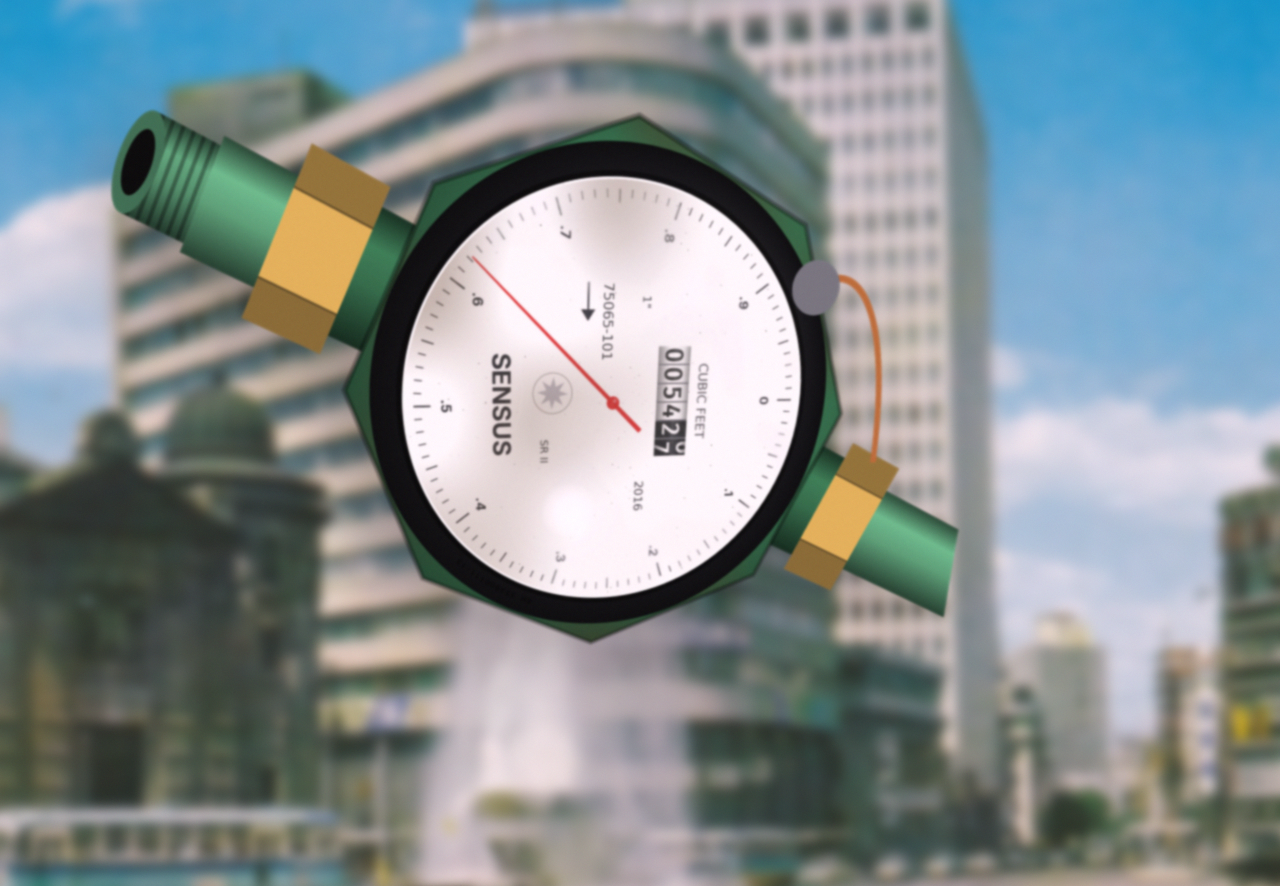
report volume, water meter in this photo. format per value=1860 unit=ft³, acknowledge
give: value=5426.62 unit=ft³
